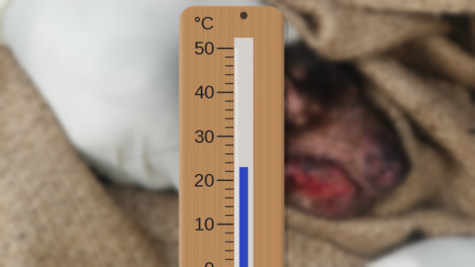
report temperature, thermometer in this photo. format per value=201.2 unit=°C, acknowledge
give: value=23 unit=°C
